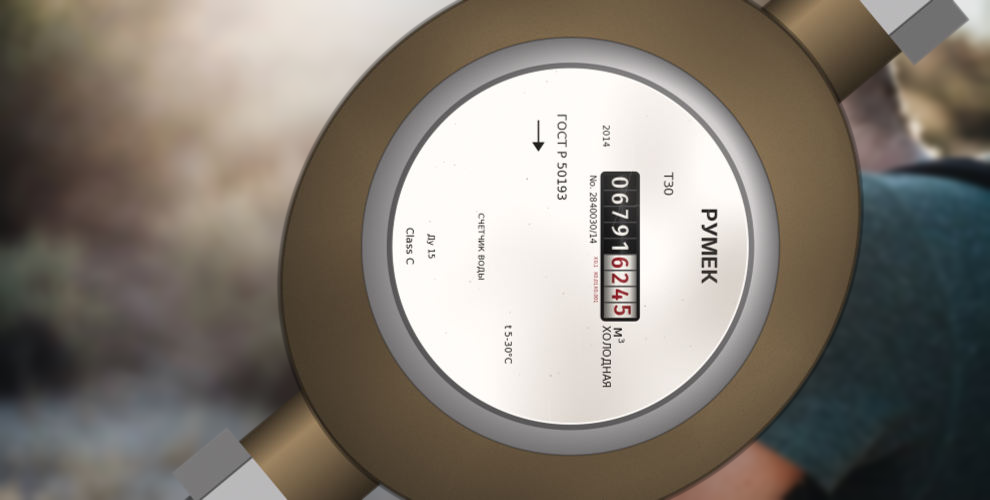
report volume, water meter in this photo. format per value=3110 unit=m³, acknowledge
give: value=6791.6245 unit=m³
